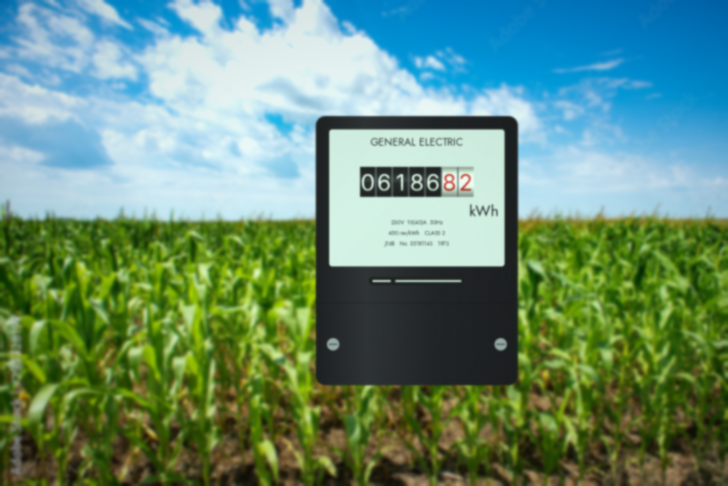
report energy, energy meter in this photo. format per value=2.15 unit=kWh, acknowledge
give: value=6186.82 unit=kWh
